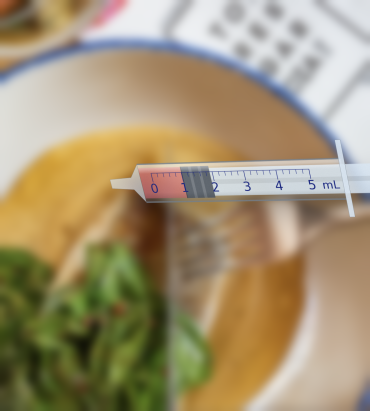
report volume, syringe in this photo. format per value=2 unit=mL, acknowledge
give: value=1 unit=mL
